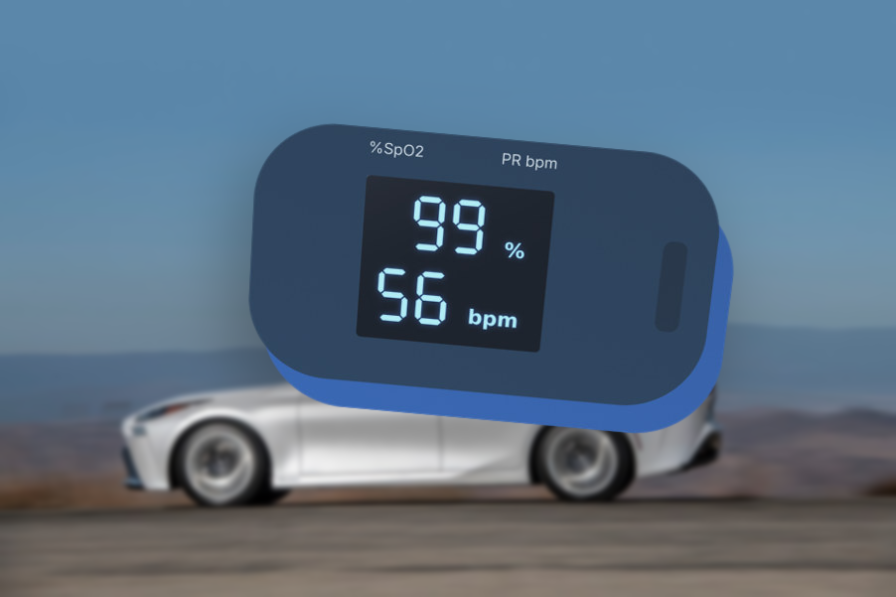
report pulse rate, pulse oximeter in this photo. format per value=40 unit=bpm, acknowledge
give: value=56 unit=bpm
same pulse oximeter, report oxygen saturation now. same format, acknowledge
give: value=99 unit=%
